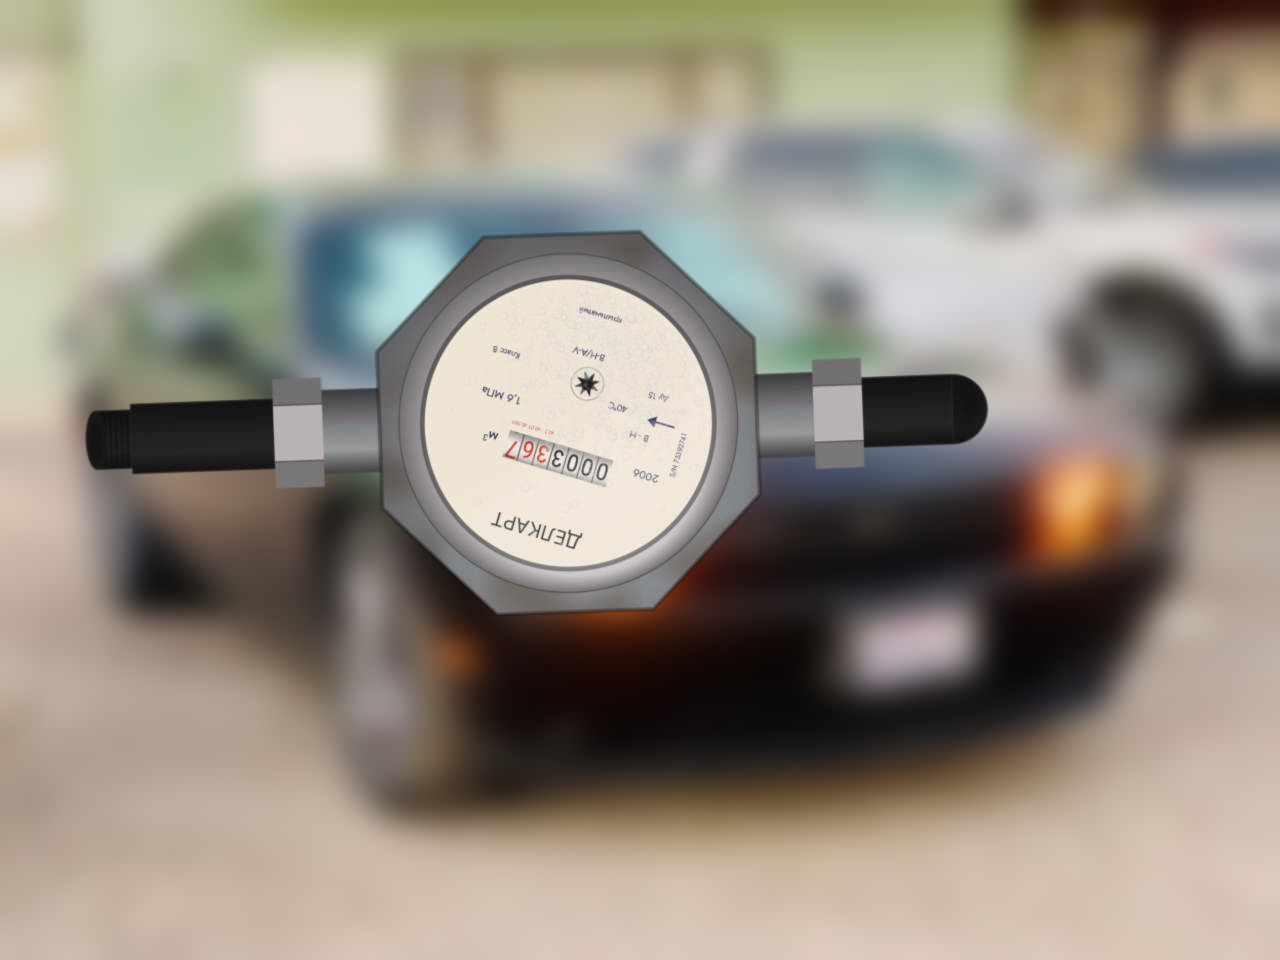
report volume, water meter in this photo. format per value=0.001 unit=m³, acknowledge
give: value=3.367 unit=m³
